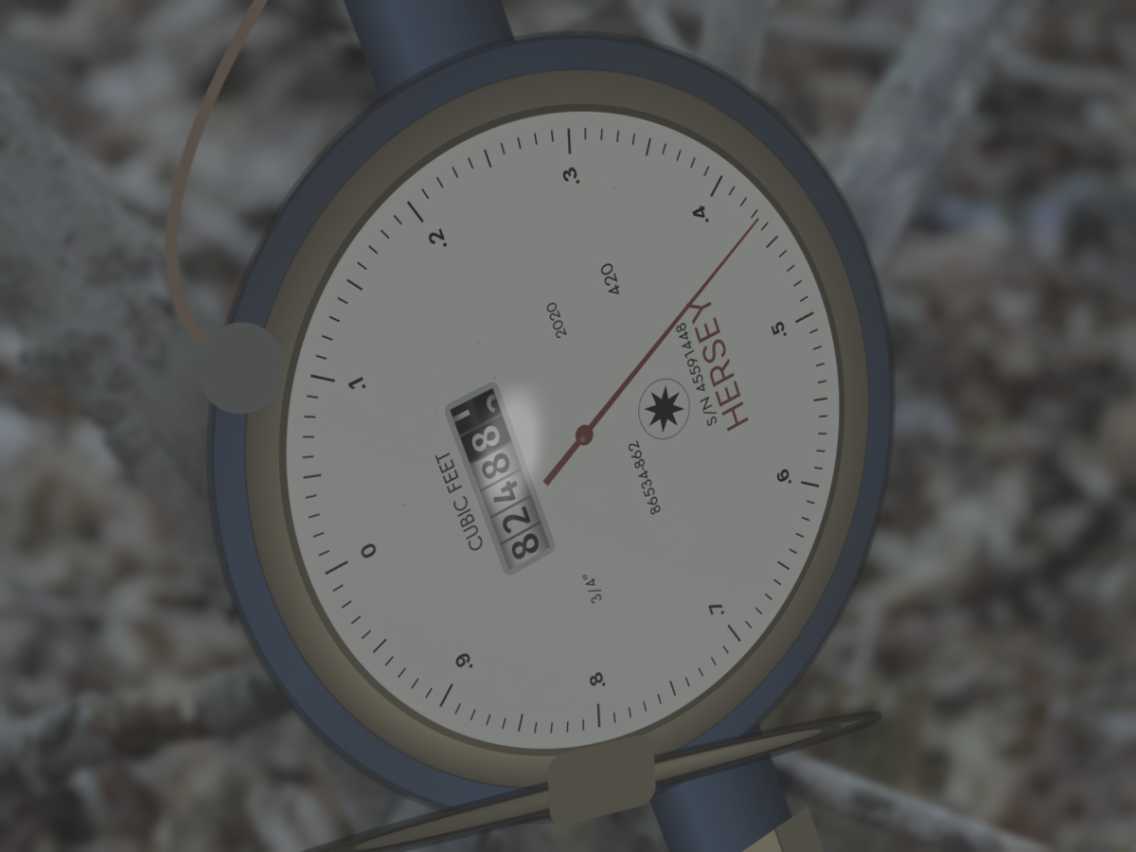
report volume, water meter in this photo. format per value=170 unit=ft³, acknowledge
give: value=824881.43 unit=ft³
